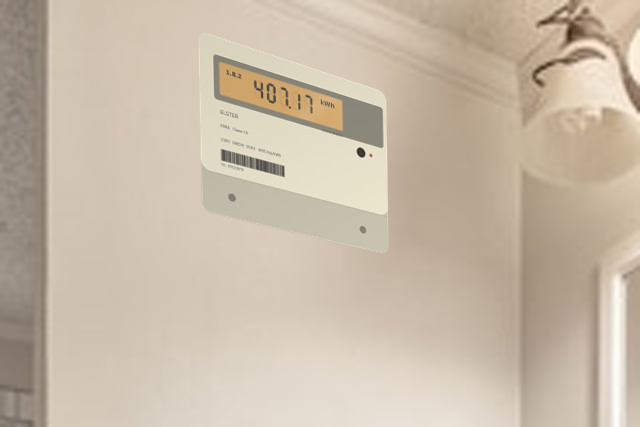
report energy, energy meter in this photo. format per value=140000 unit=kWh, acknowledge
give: value=407.17 unit=kWh
